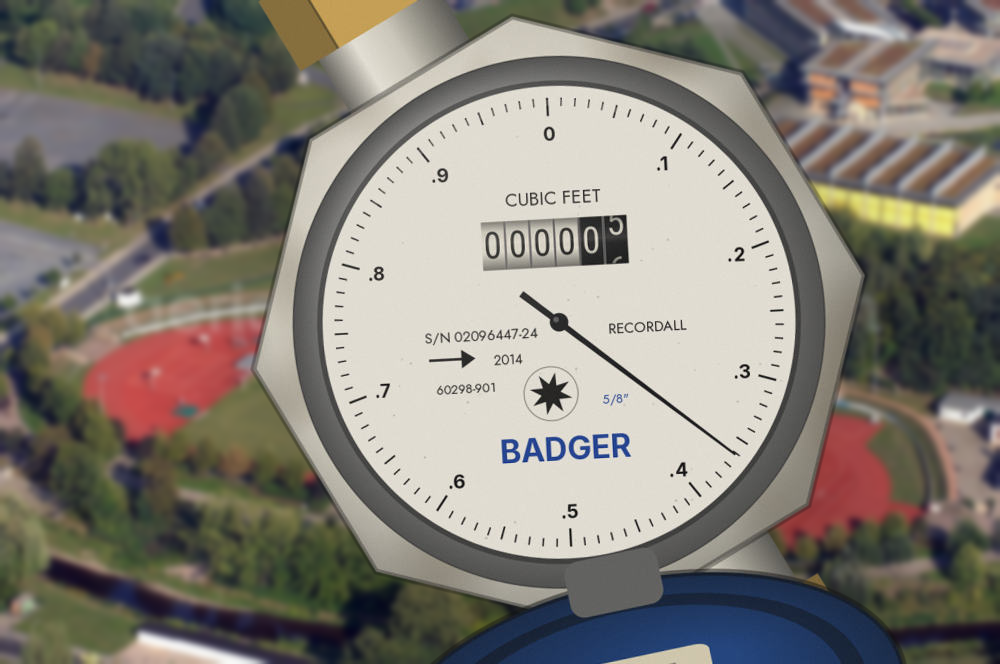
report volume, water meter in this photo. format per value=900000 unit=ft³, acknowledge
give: value=5.36 unit=ft³
